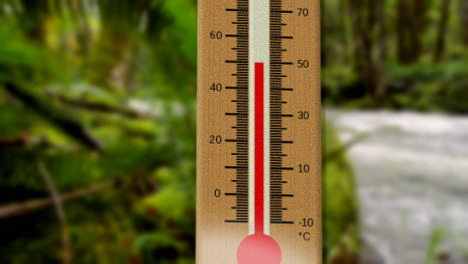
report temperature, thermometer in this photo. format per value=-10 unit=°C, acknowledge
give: value=50 unit=°C
